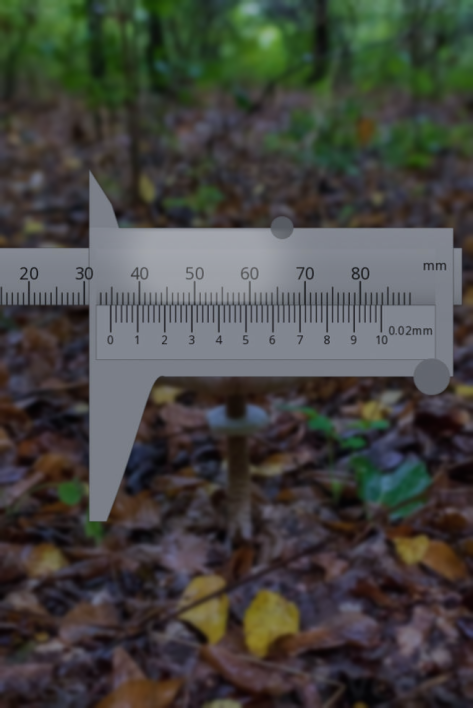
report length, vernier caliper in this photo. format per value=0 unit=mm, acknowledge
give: value=34.8 unit=mm
